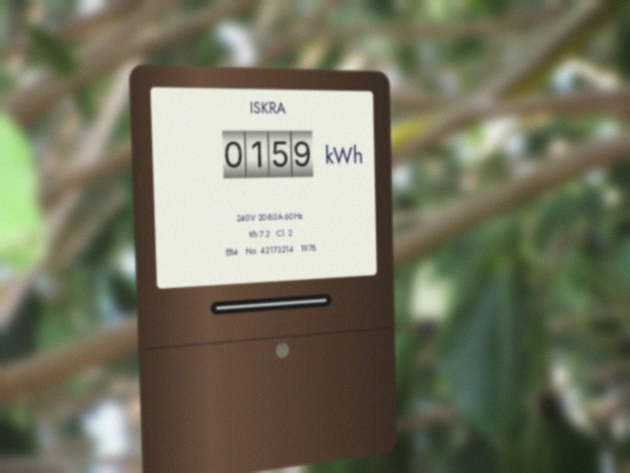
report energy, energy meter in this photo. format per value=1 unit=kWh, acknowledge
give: value=159 unit=kWh
